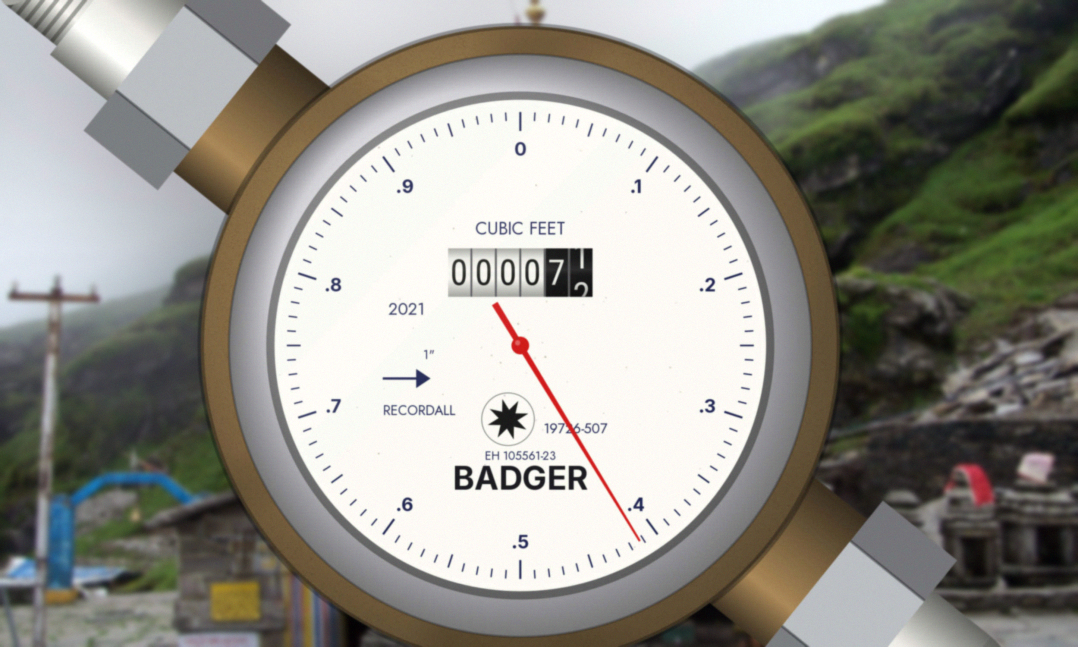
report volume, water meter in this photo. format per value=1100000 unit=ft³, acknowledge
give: value=71.41 unit=ft³
